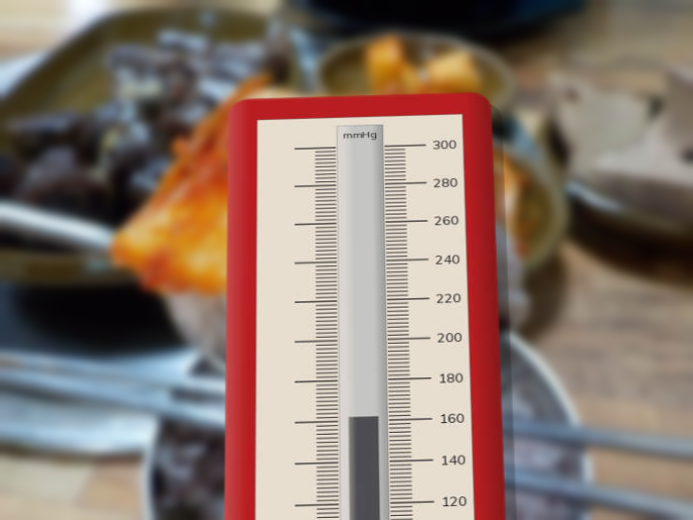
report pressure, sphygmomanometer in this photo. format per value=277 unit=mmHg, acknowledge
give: value=162 unit=mmHg
